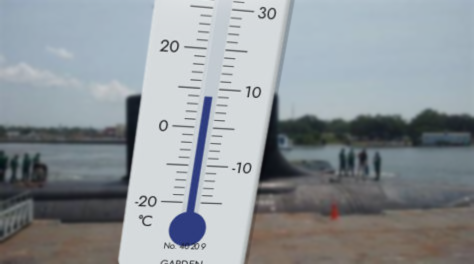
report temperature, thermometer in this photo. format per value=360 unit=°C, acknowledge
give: value=8 unit=°C
